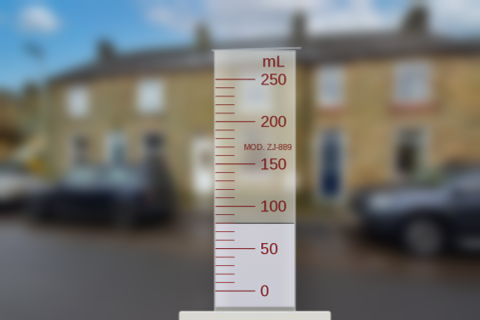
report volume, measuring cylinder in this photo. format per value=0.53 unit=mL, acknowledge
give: value=80 unit=mL
